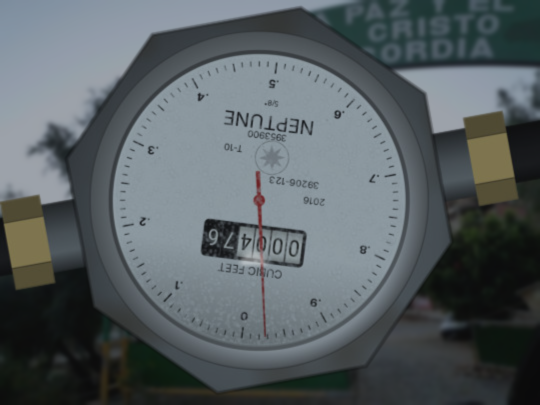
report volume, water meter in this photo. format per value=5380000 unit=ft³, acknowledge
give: value=475.97 unit=ft³
